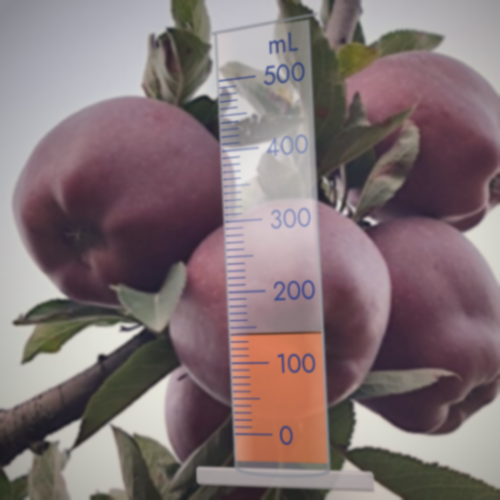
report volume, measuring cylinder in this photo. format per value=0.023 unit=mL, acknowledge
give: value=140 unit=mL
